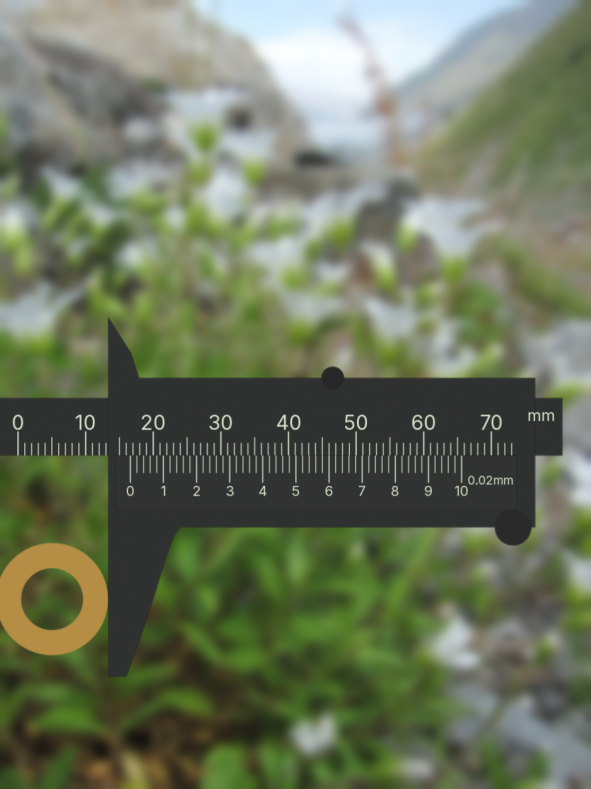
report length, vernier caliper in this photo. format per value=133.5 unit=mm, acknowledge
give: value=16.6 unit=mm
